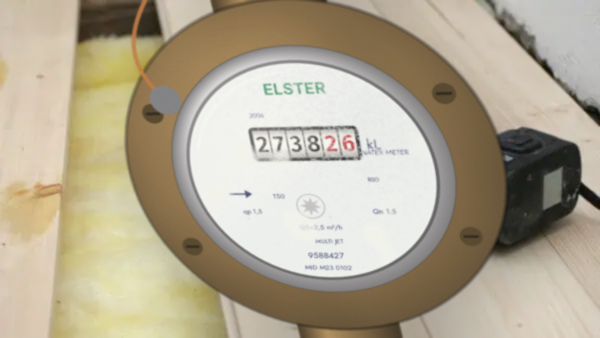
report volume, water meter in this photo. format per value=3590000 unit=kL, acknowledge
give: value=2738.26 unit=kL
